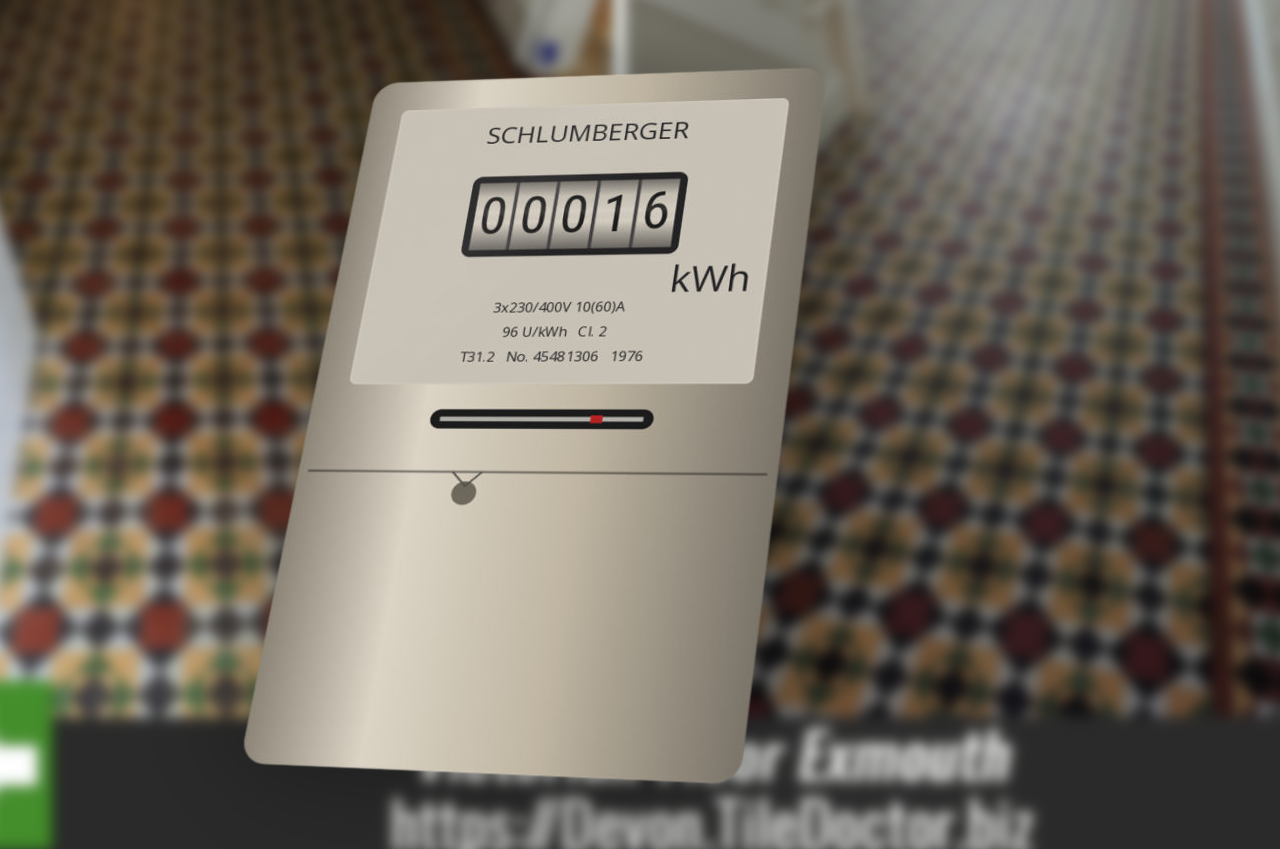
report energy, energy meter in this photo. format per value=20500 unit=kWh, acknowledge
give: value=16 unit=kWh
